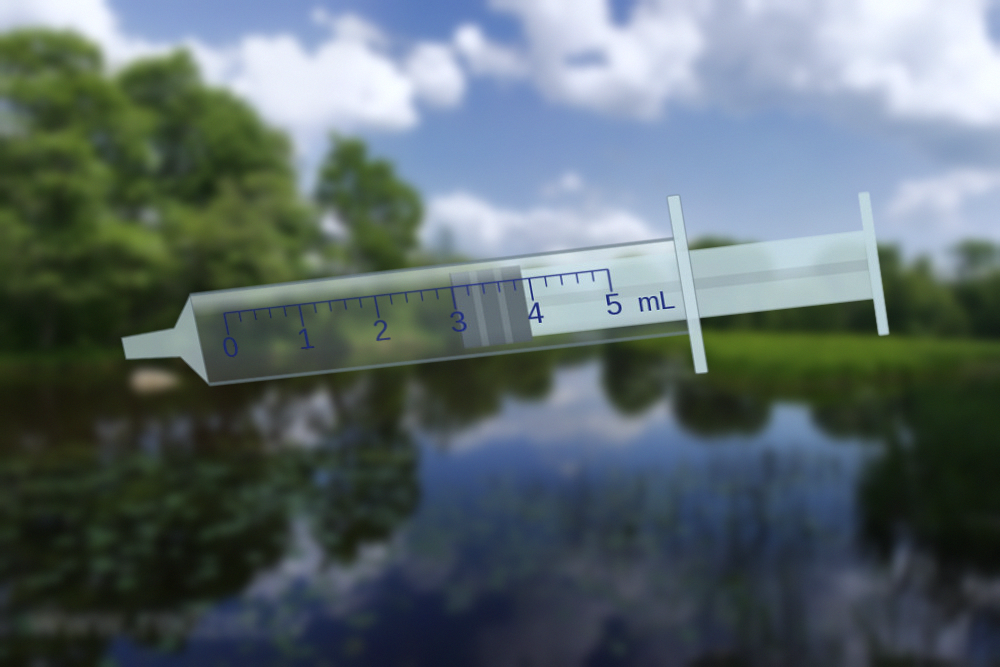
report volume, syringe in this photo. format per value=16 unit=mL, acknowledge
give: value=3 unit=mL
